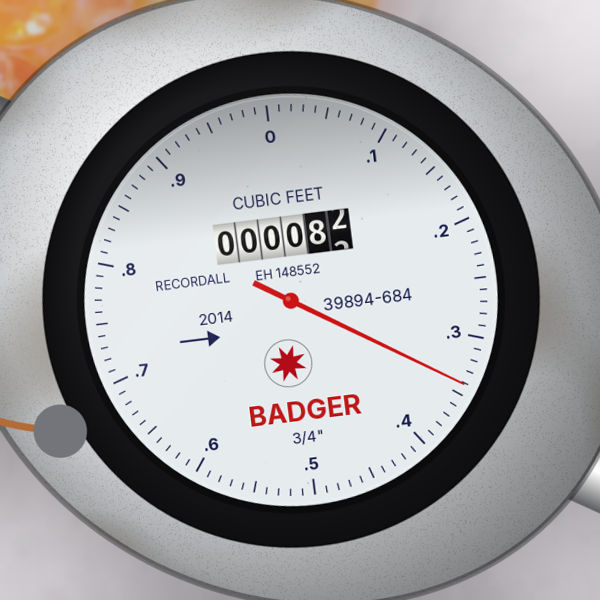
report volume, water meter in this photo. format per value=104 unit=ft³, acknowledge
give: value=82.34 unit=ft³
